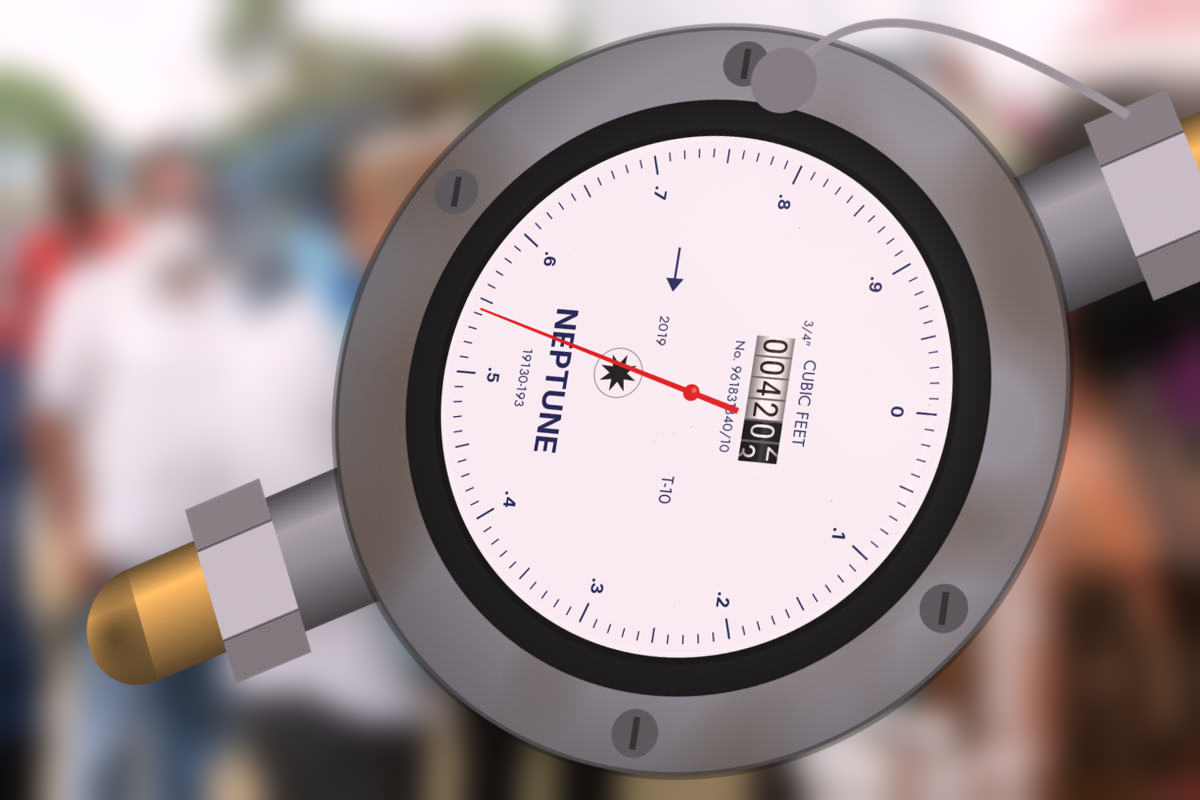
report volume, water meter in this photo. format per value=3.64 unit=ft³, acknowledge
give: value=4202.54 unit=ft³
